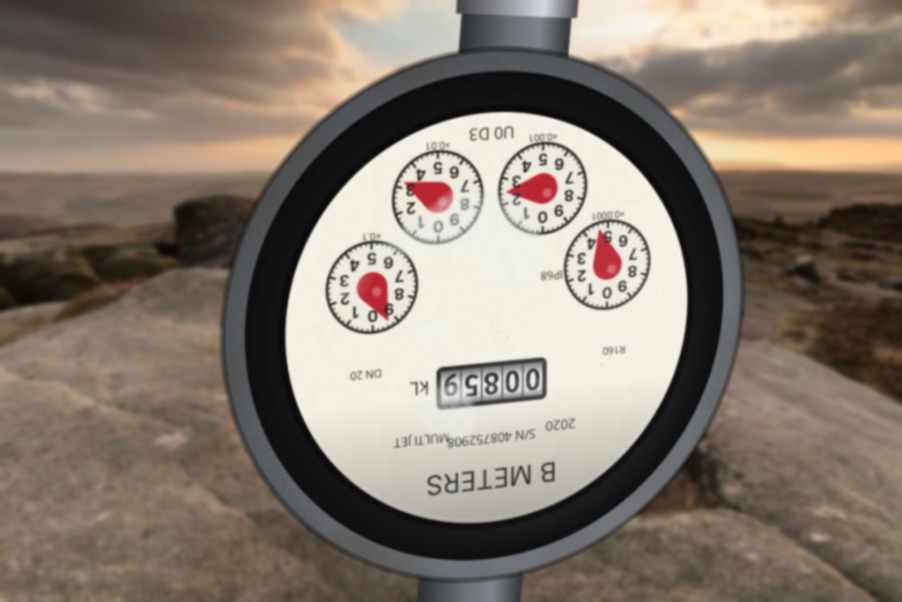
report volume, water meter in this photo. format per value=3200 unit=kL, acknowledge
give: value=858.9324 unit=kL
